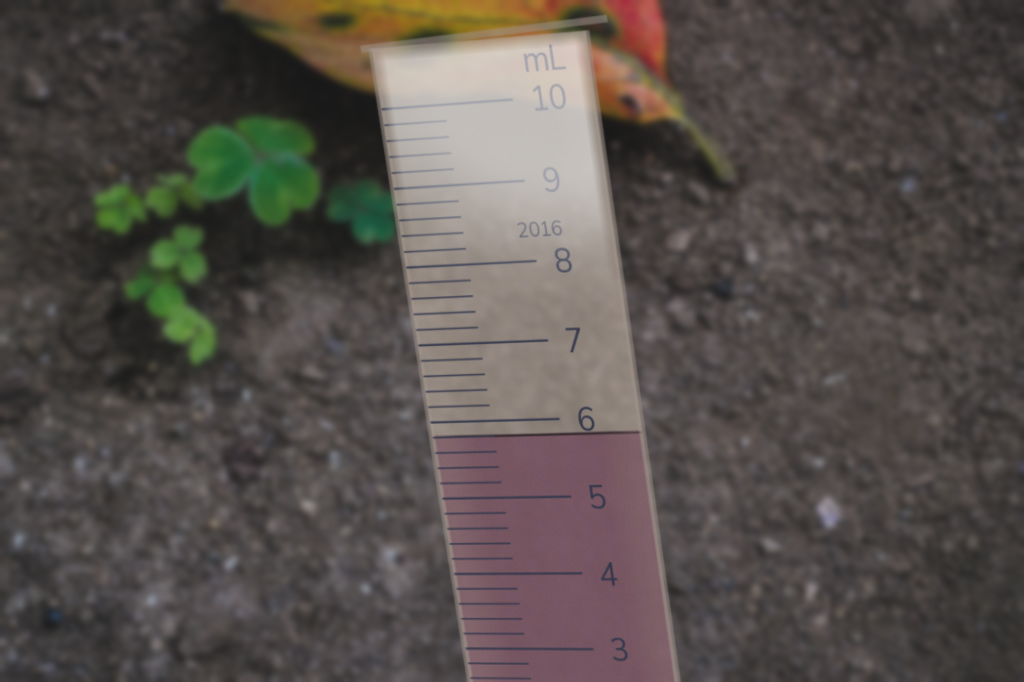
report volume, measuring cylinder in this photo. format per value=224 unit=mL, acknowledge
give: value=5.8 unit=mL
